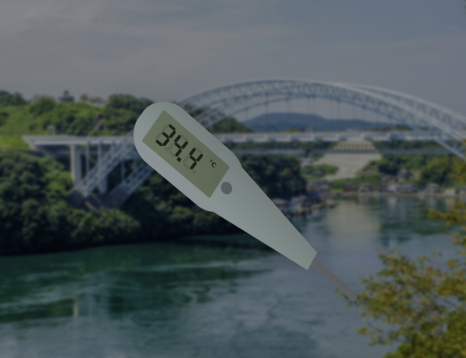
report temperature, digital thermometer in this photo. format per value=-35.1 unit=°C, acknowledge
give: value=34.4 unit=°C
